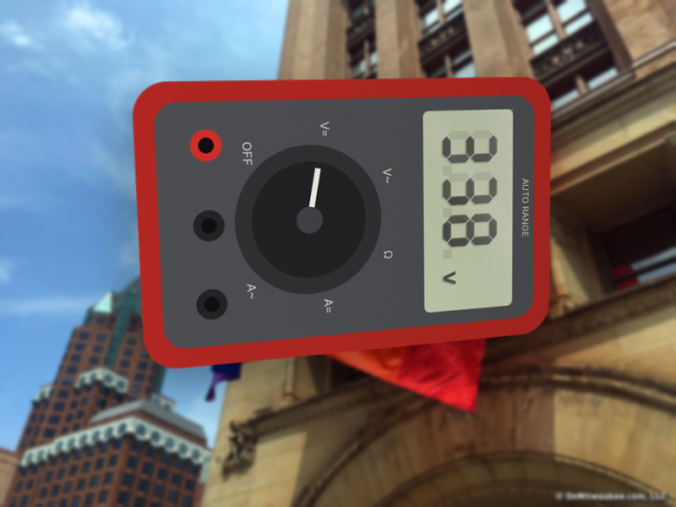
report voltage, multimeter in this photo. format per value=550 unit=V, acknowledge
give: value=338 unit=V
